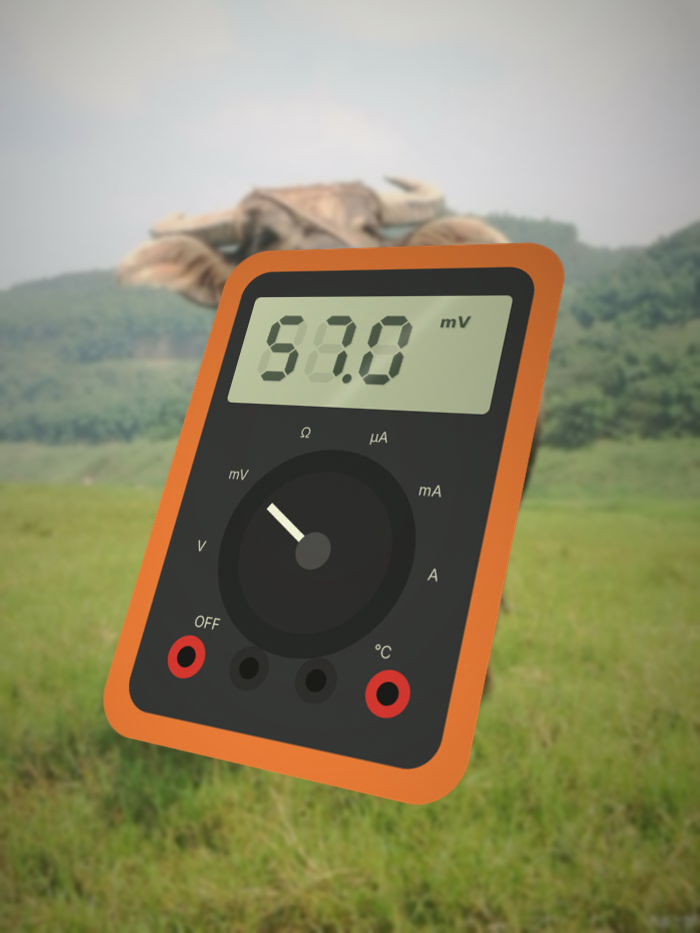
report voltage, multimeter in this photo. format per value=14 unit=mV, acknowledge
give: value=57.0 unit=mV
